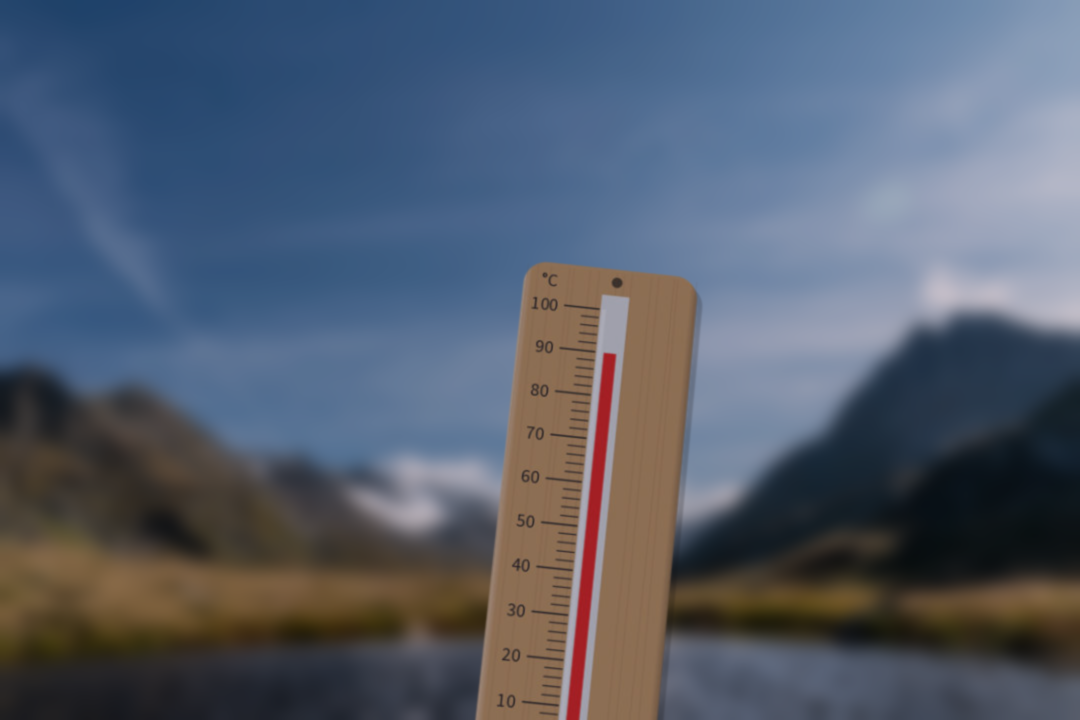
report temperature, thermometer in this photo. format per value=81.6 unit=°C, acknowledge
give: value=90 unit=°C
